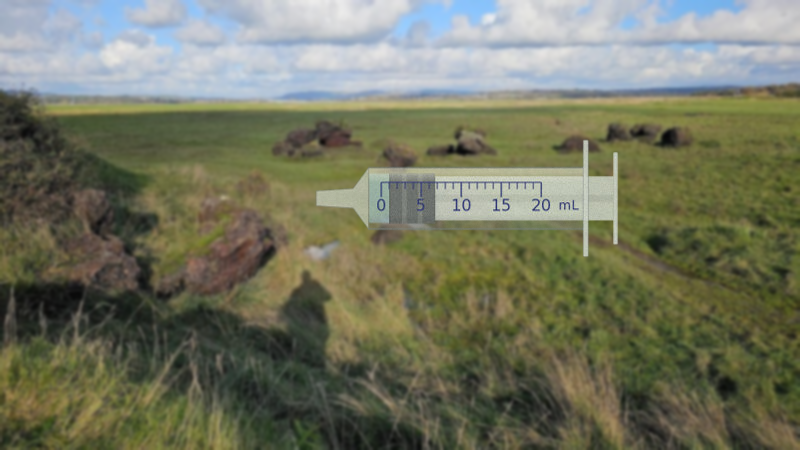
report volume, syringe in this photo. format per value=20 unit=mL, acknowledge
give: value=1 unit=mL
